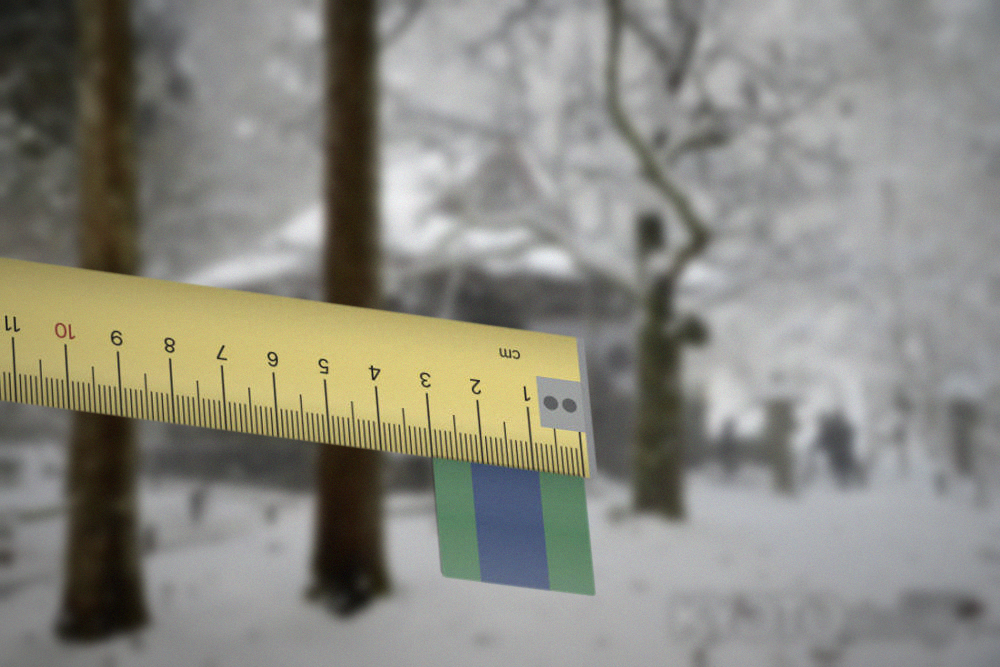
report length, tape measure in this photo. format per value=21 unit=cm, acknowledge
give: value=3 unit=cm
